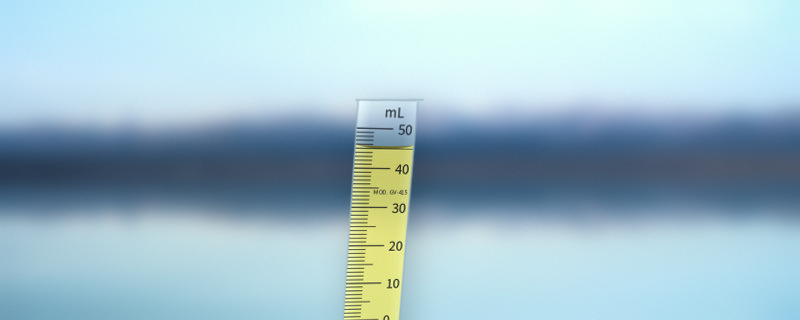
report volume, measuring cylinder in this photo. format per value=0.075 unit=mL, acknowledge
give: value=45 unit=mL
